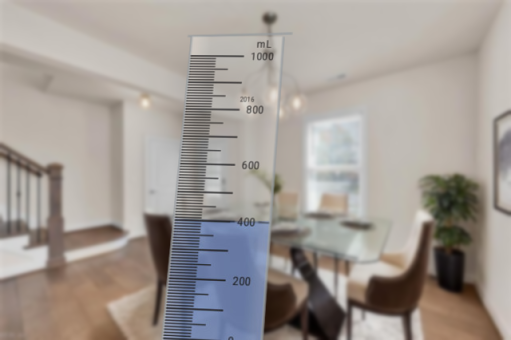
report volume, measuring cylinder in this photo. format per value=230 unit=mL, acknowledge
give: value=400 unit=mL
